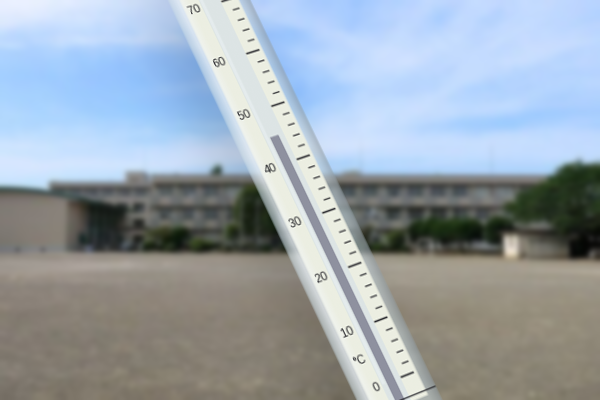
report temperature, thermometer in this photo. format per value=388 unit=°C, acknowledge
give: value=45 unit=°C
